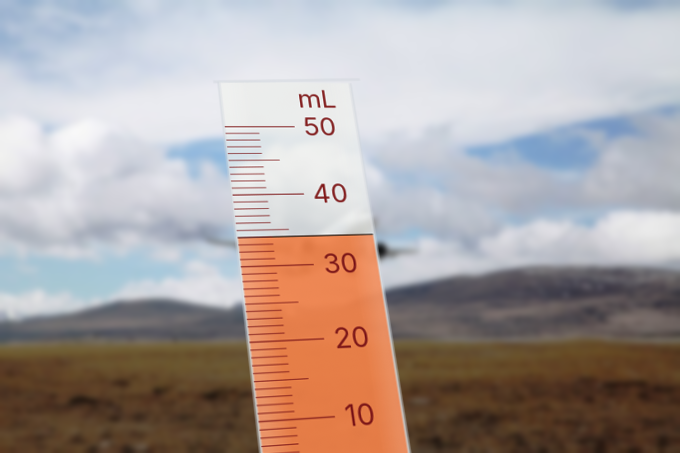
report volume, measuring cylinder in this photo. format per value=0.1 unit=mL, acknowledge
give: value=34 unit=mL
